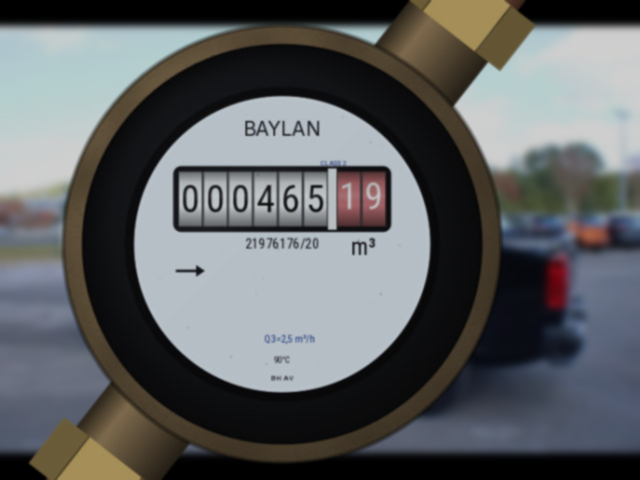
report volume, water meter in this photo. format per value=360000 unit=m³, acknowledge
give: value=465.19 unit=m³
